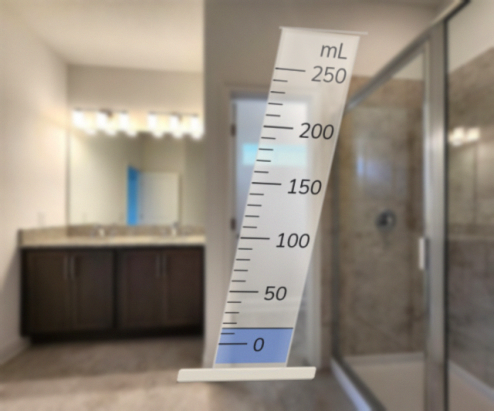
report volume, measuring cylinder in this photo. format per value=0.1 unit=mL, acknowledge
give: value=15 unit=mL
